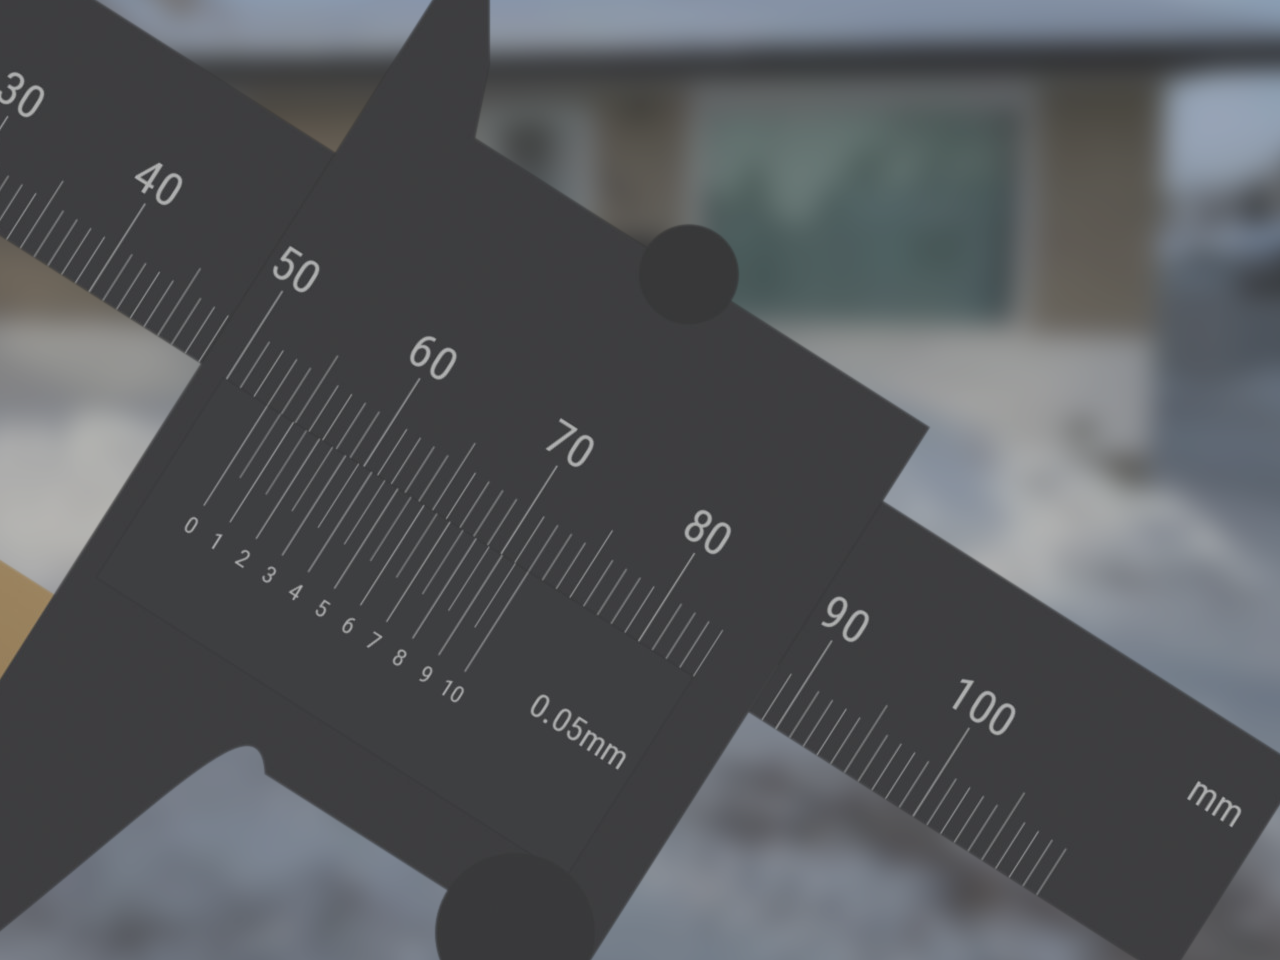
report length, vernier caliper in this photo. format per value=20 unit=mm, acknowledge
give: value=53.0 unit=mm
